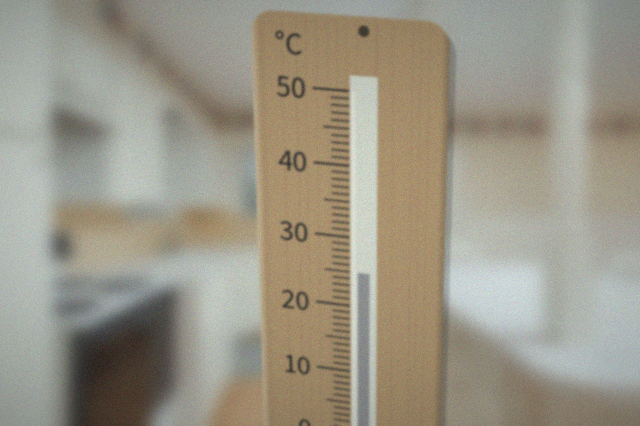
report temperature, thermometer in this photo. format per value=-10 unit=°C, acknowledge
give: value=25 unit=°C
